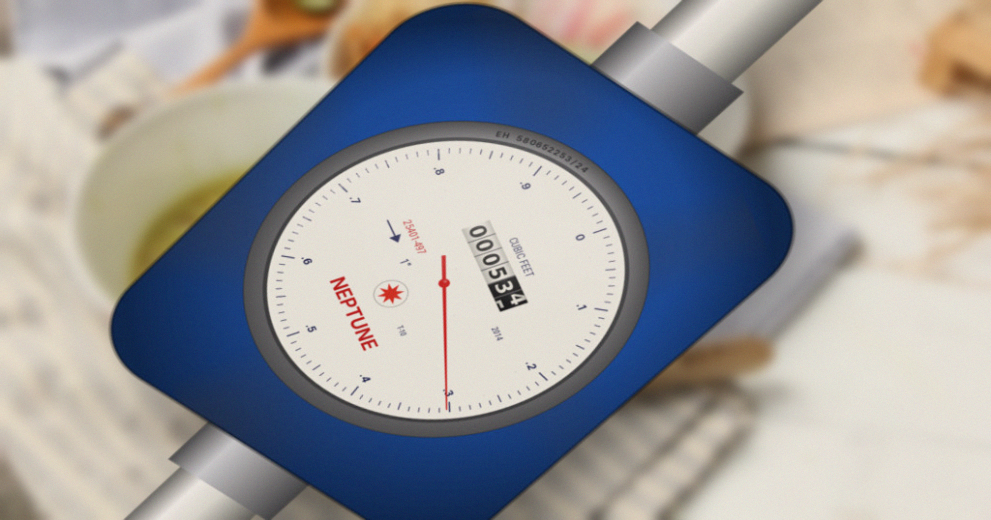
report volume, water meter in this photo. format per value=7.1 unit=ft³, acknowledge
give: value=534.30 unit=ft³
